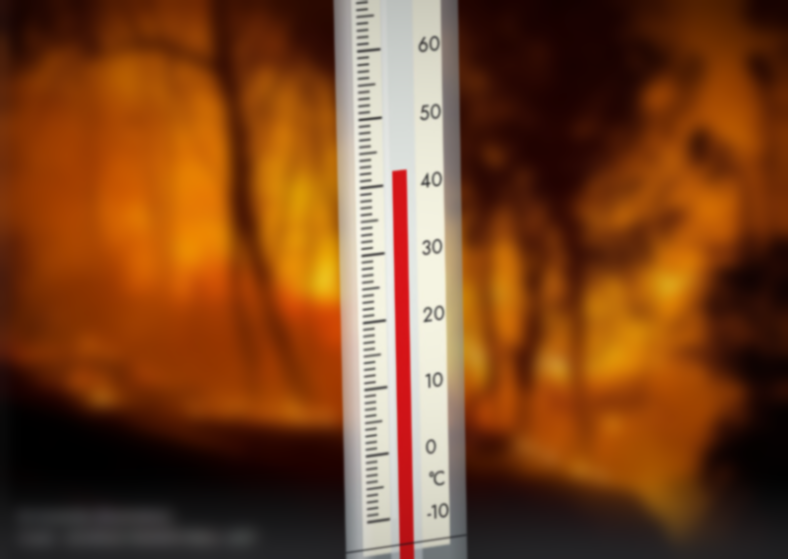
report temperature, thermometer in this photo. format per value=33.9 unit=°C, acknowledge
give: value=42 unit=°C
